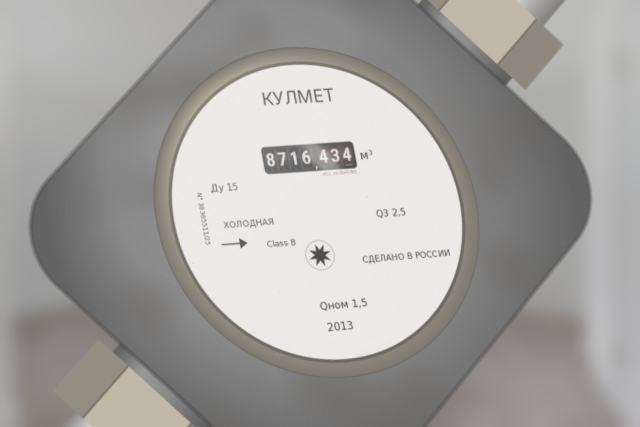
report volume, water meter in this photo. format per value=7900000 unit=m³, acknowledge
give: value=8716.434 unit=m³
